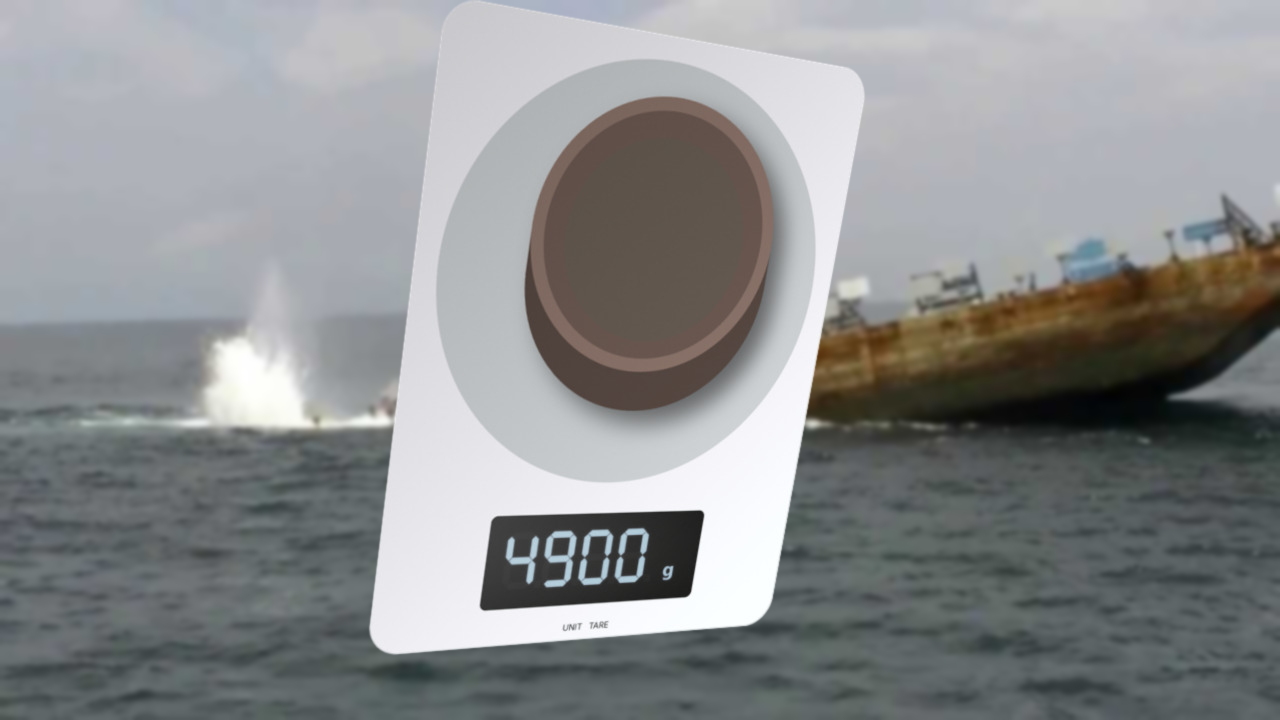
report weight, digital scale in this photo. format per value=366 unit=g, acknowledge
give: value=4900 unit=g
